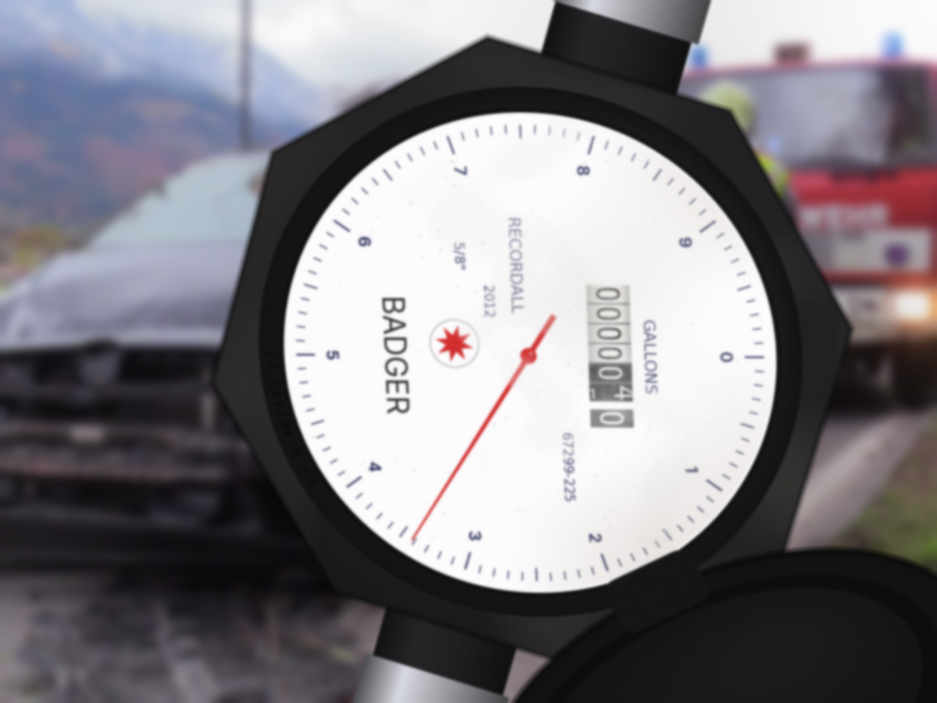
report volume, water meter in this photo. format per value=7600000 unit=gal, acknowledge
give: value=43.4 unit=gal
